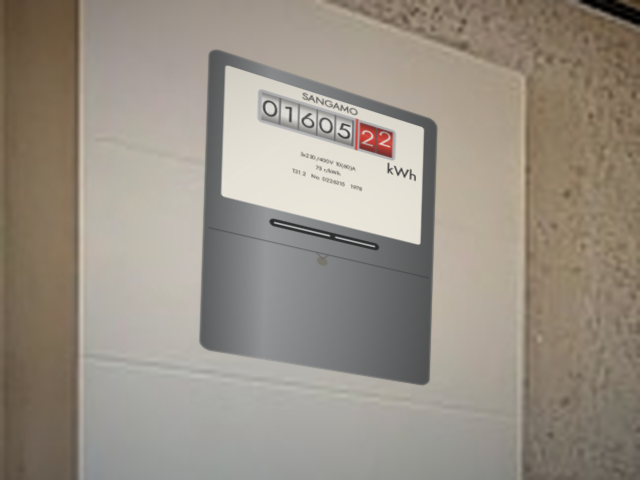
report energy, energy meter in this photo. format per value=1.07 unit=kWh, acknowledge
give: value=1605.22 unit=kWh
